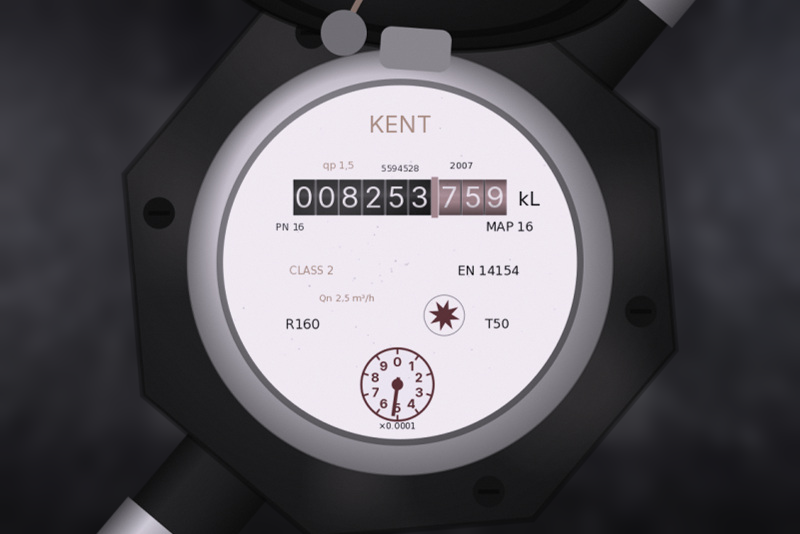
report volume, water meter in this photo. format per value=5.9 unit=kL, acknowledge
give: value=8253.7595 unit=kL
